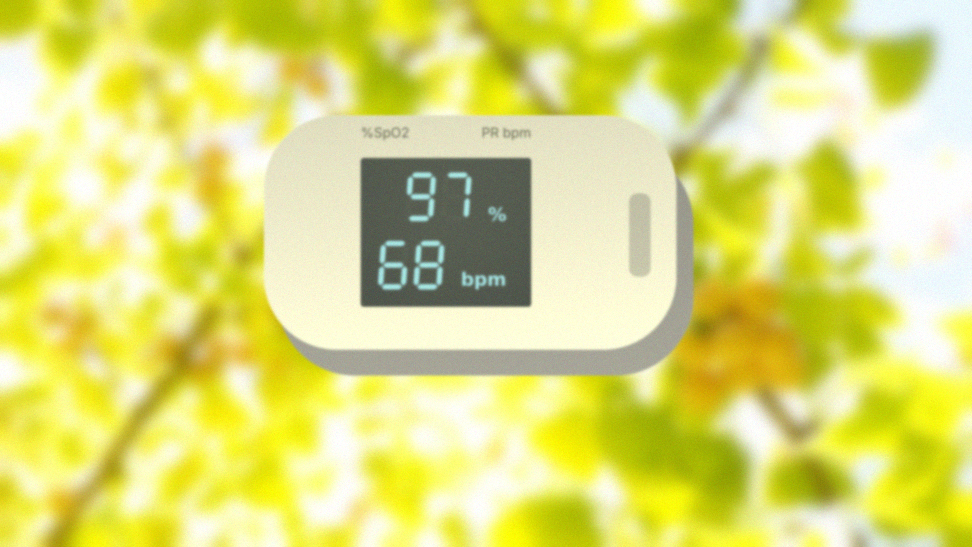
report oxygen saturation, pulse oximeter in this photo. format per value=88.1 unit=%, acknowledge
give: value=97 unit=%
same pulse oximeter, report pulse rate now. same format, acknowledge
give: value=68 unit=bpm
